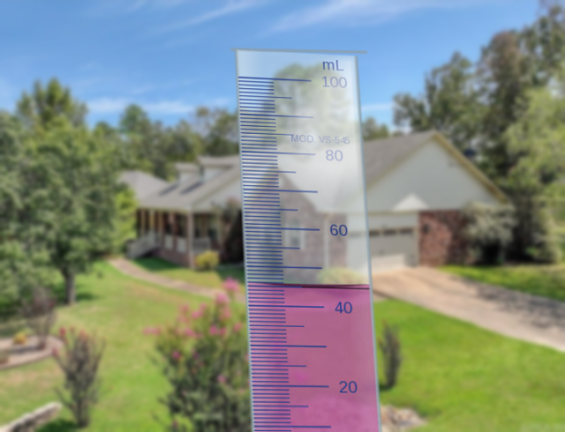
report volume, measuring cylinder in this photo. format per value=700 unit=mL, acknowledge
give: value=45 unit=mL
